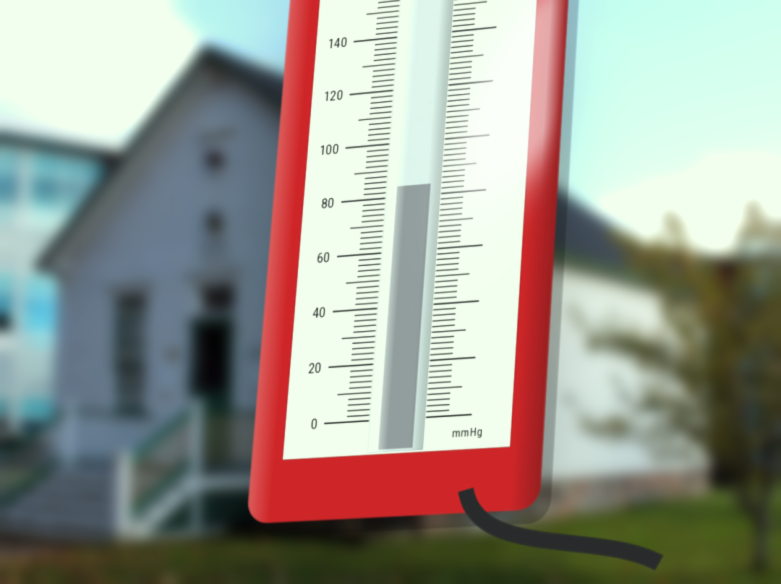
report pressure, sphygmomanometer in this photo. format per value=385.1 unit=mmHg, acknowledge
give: value=84 unit=mmHg
